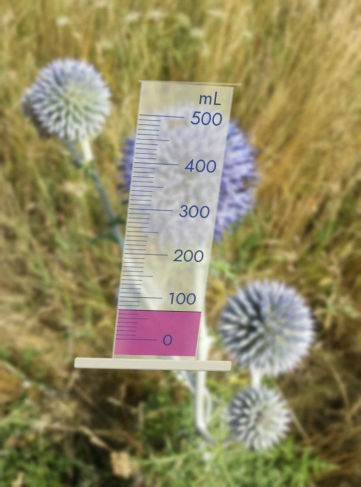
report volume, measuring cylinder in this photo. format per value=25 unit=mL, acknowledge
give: value=70 unit=mL
